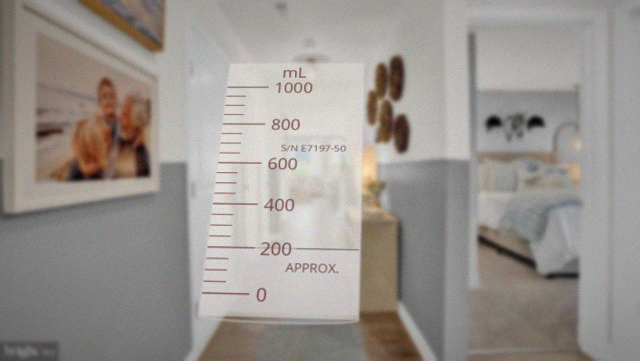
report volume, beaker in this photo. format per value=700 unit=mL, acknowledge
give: value=200 unit=mL
